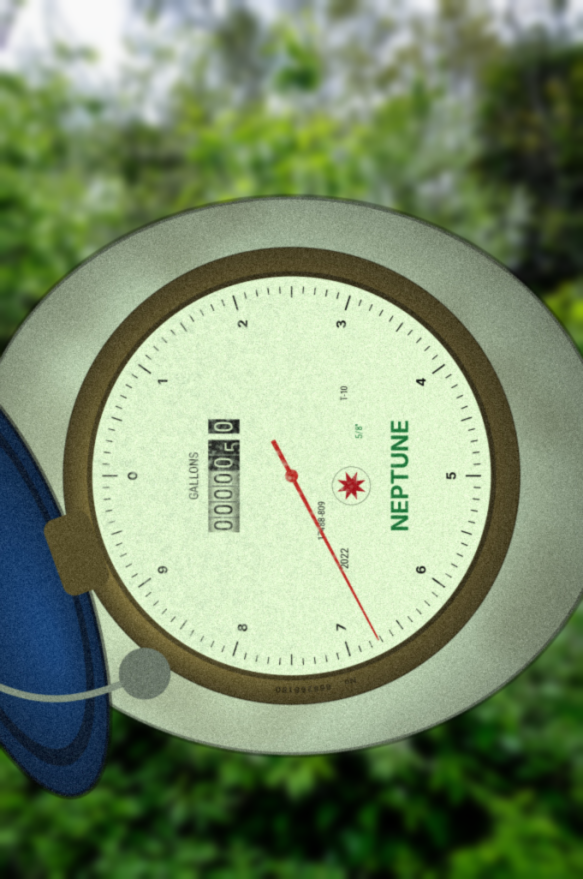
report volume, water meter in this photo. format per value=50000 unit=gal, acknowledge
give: value=46.7 unit=gal
